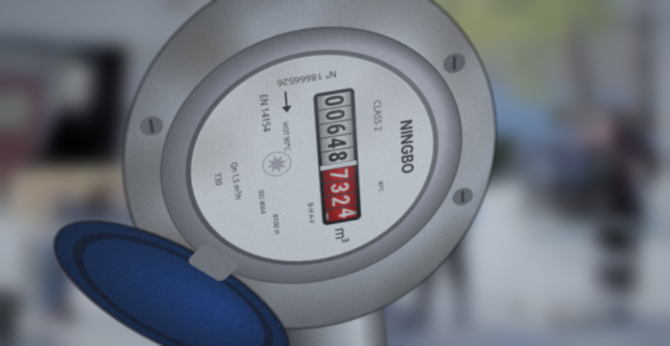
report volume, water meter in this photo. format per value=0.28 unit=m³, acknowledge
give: value=648.7324 unit=m³
